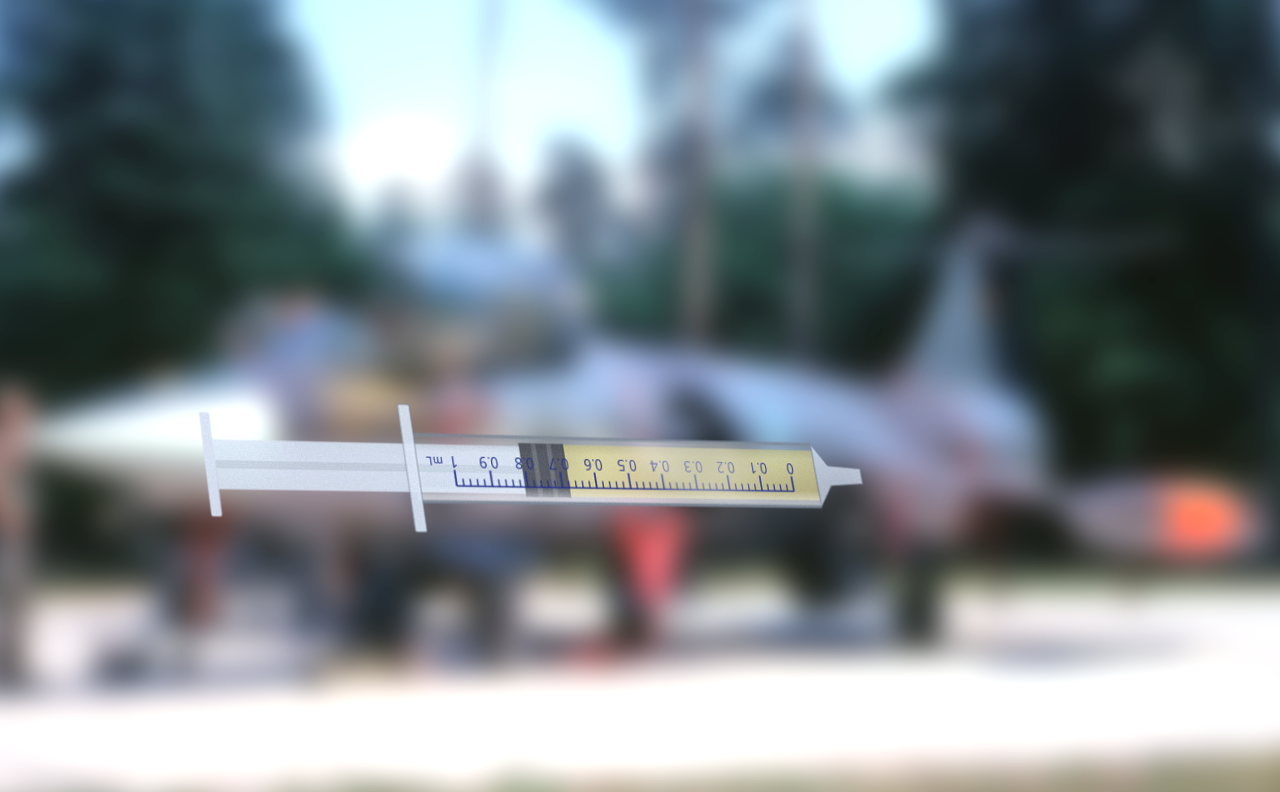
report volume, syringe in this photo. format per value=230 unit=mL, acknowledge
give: value=0.68 unit=mL
